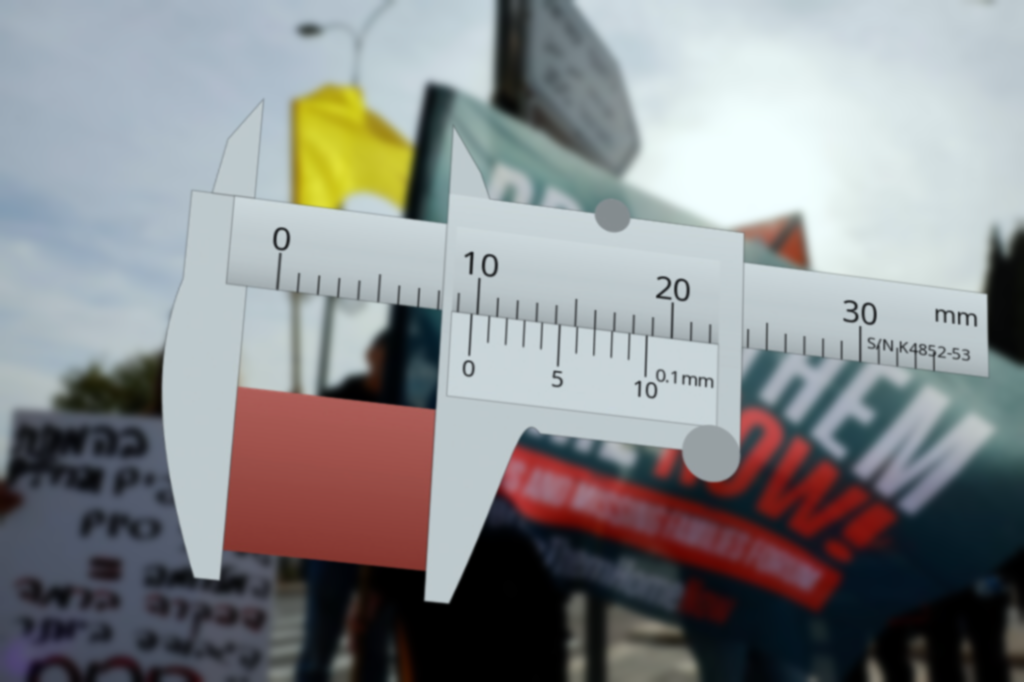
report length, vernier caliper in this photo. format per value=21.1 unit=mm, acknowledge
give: value=9.7 unit=mm
